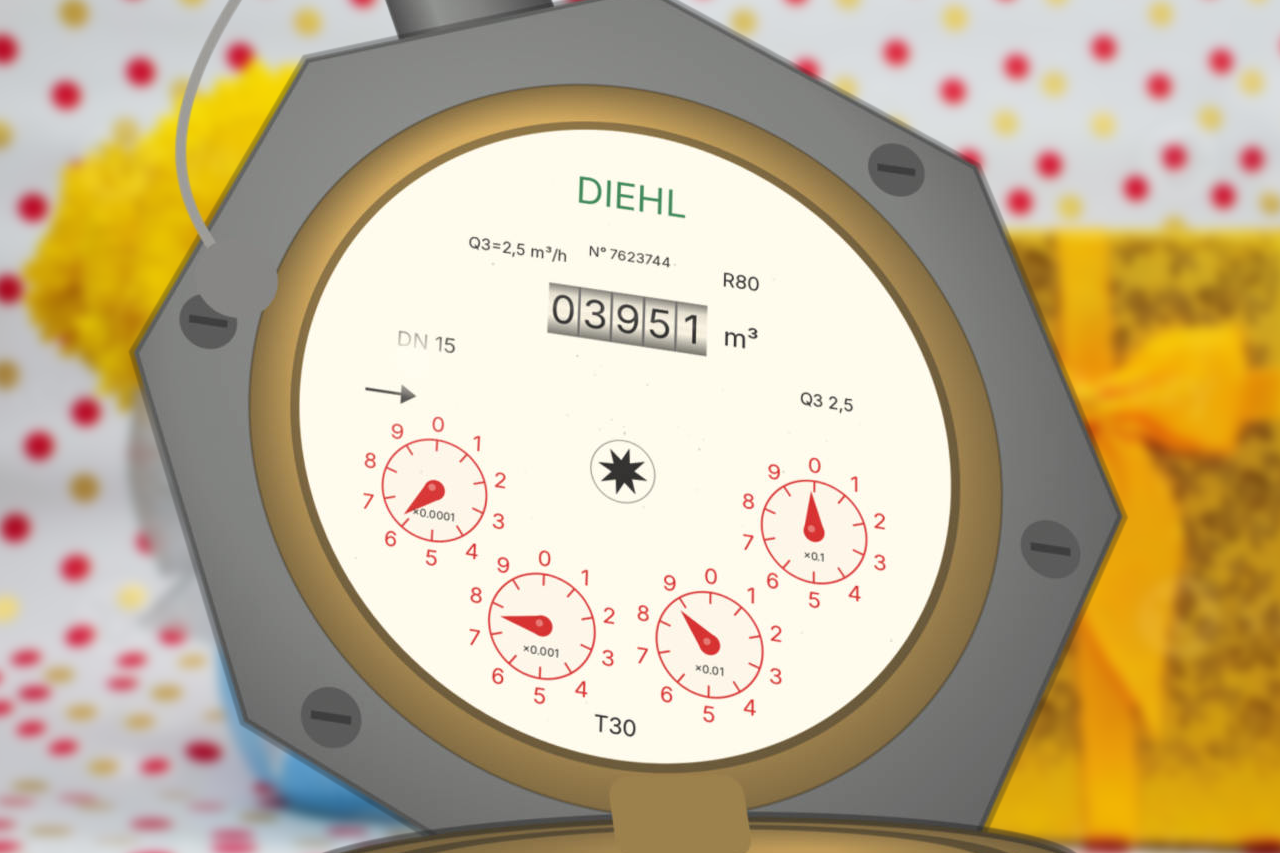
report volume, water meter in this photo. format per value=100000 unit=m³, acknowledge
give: value=3950.9876 unit=m³
